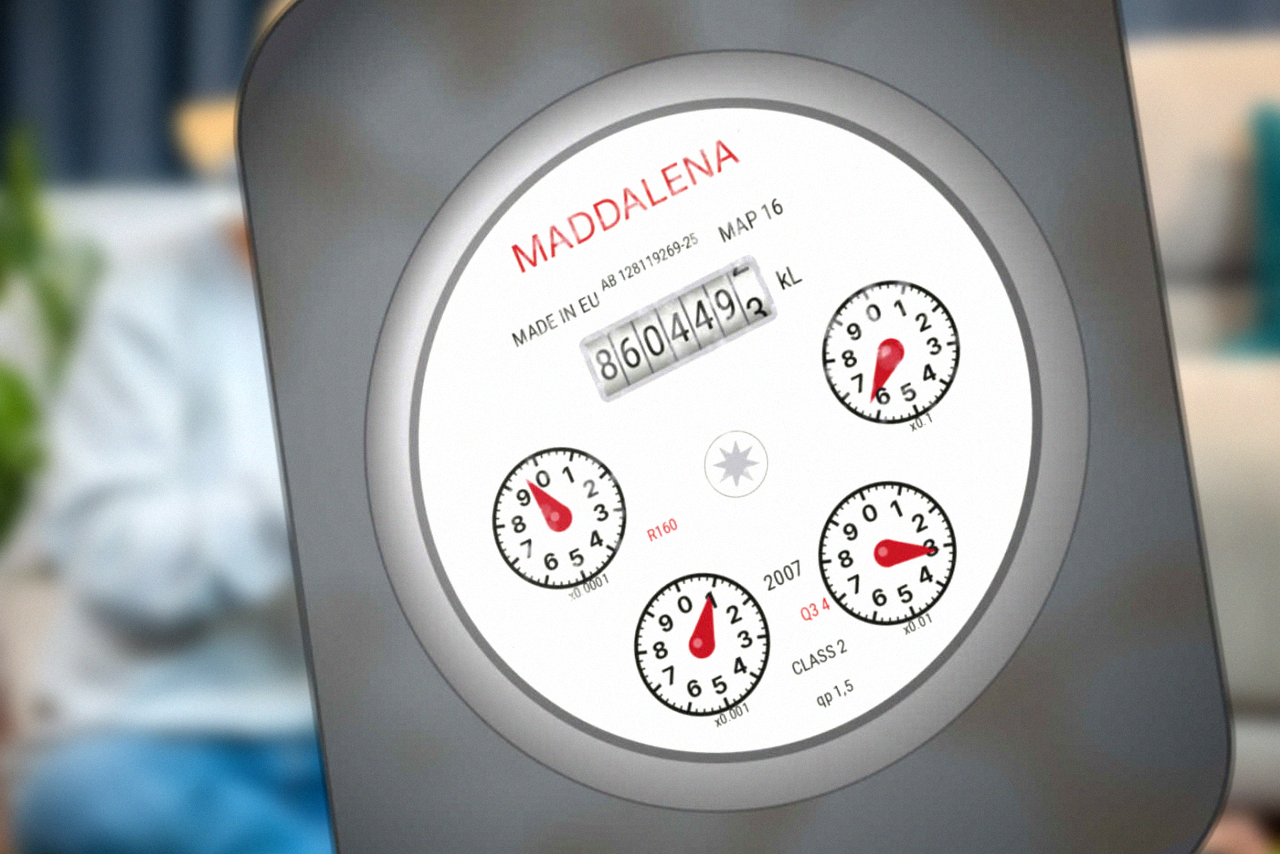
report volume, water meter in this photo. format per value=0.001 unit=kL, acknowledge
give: value=8604492.6309 unit=kL
